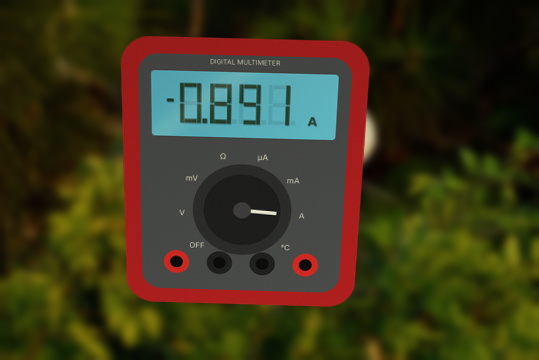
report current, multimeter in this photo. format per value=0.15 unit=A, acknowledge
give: value=-0.891 unit=A
